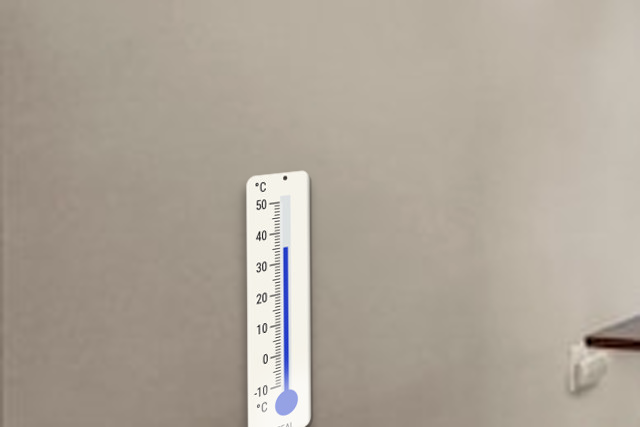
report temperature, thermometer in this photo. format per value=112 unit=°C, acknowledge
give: value=35 unit=°C
